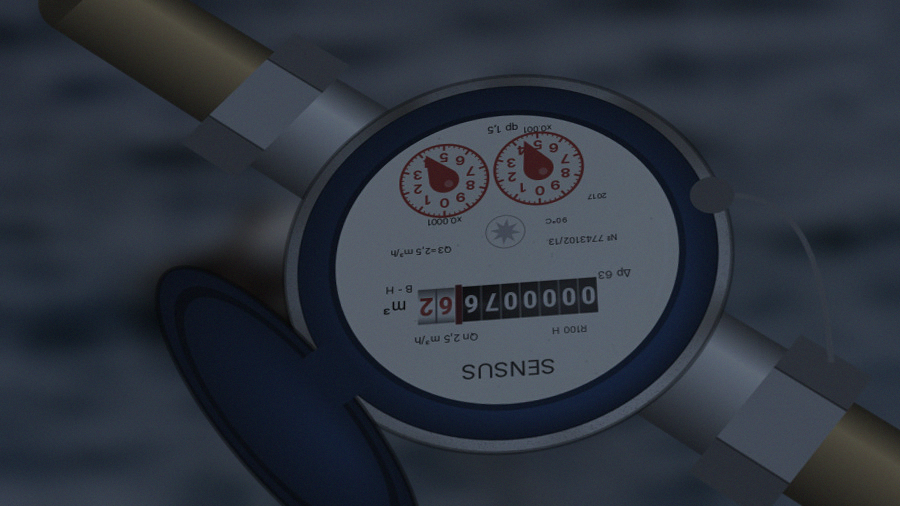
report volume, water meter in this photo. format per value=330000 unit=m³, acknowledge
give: value=76.6244 unit=m³
